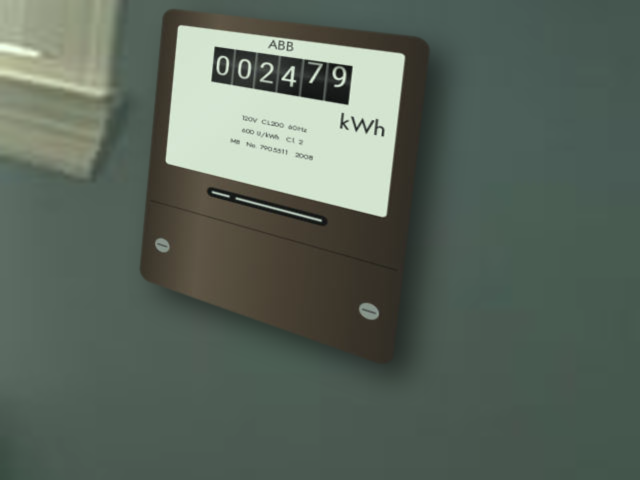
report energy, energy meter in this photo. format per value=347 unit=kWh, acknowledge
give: value=2479 unit=kWh
